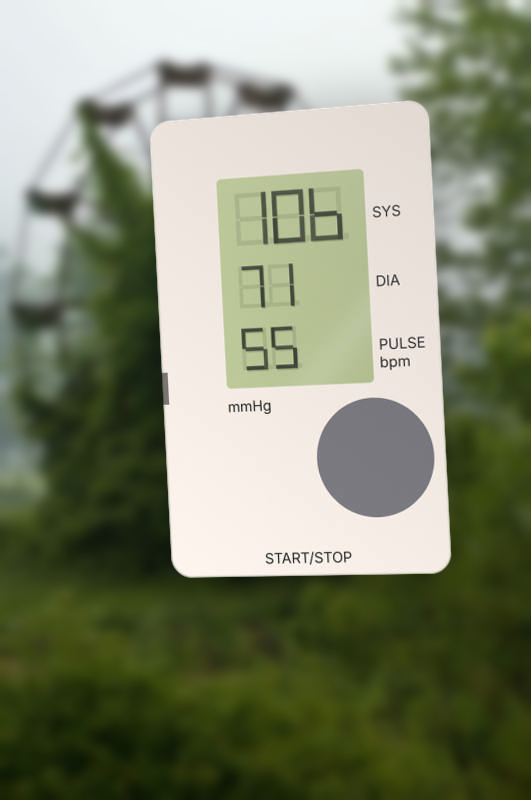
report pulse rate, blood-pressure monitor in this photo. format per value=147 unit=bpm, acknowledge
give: value=55 unit=bpm
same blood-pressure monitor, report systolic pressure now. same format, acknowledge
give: value=106 unit=mmHg
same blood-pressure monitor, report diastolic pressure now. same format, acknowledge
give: value=71 unit=mmHg
